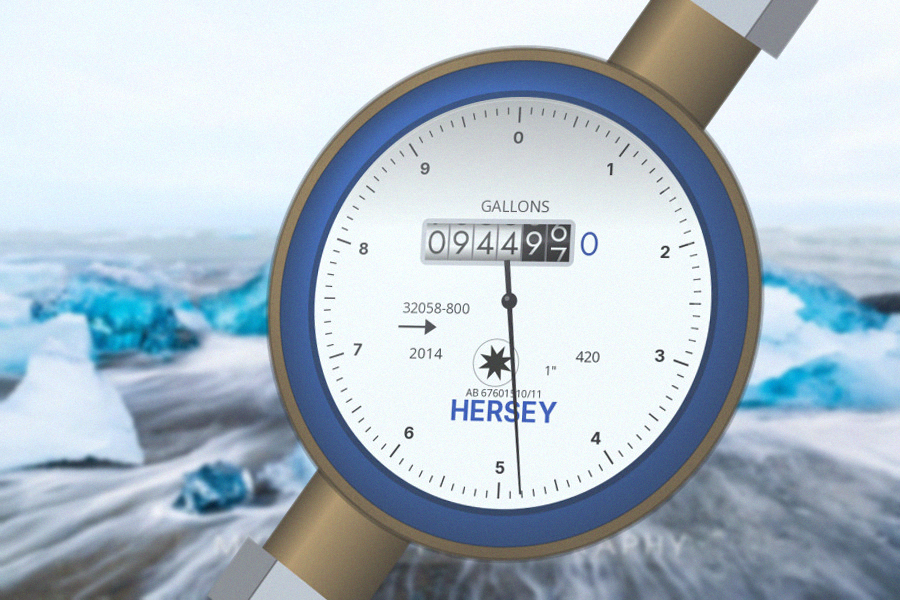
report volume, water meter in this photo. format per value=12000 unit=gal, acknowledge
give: value=944964.8 unit=gal
